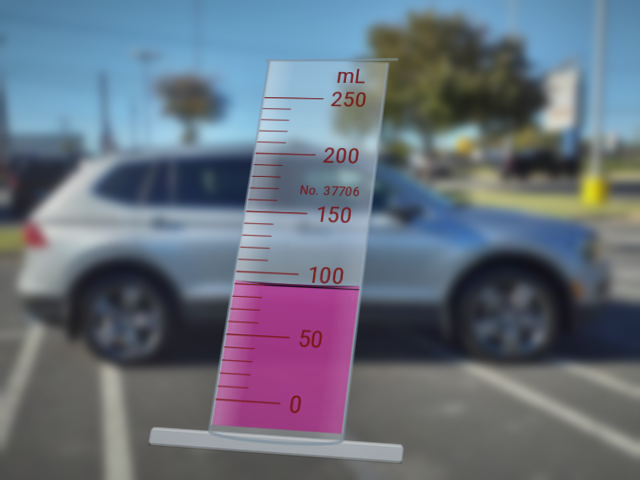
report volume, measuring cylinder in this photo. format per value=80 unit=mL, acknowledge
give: value=90 unit=mL
